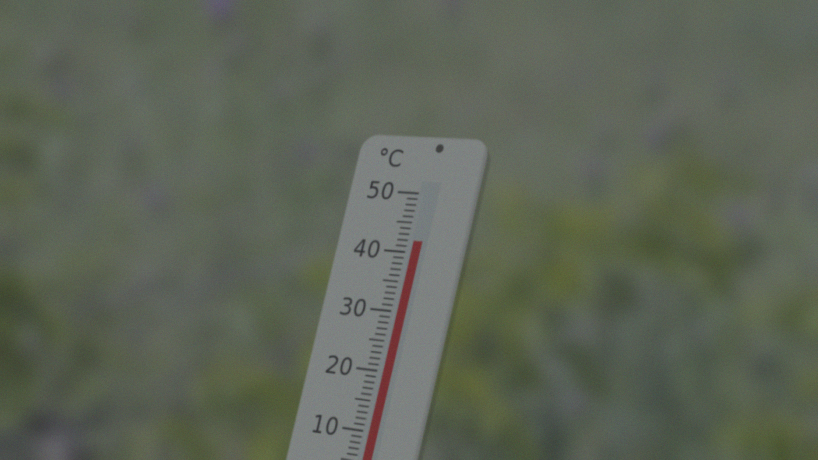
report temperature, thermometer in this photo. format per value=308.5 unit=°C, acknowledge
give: value=42 unit=°C
